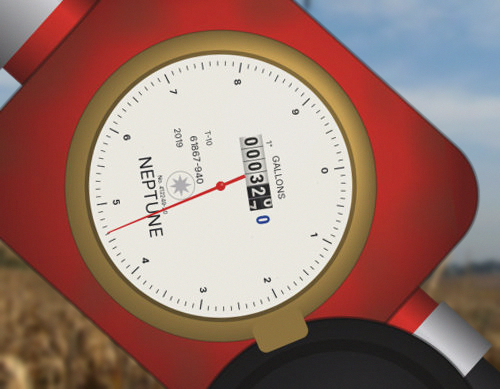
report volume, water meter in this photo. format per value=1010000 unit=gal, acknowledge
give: value=3264.6 unit=gal
